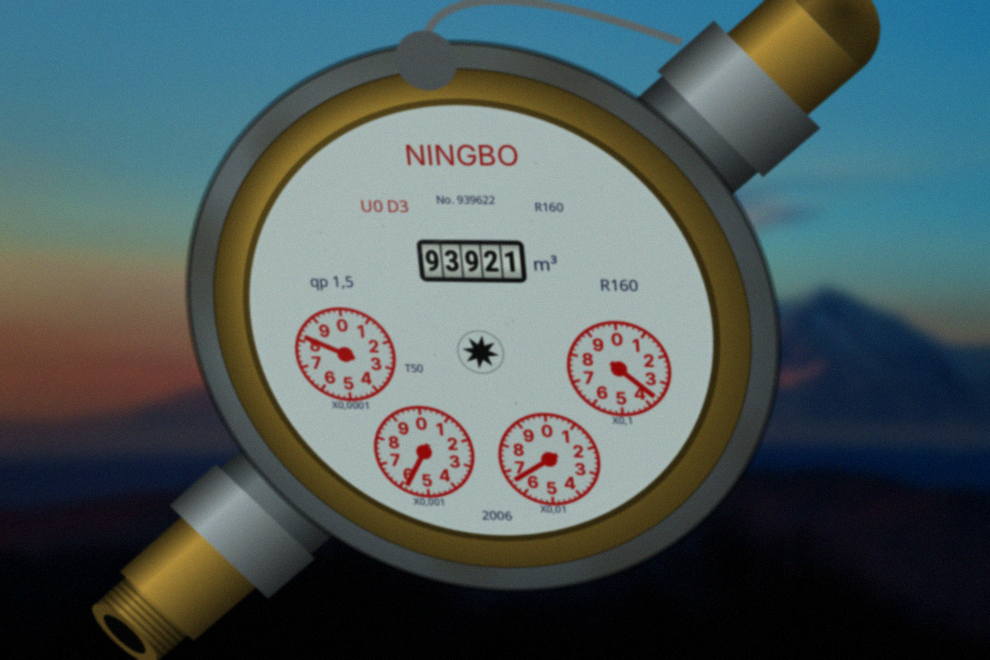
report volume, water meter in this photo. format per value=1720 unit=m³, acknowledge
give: value=93921.3658 unit=m³
